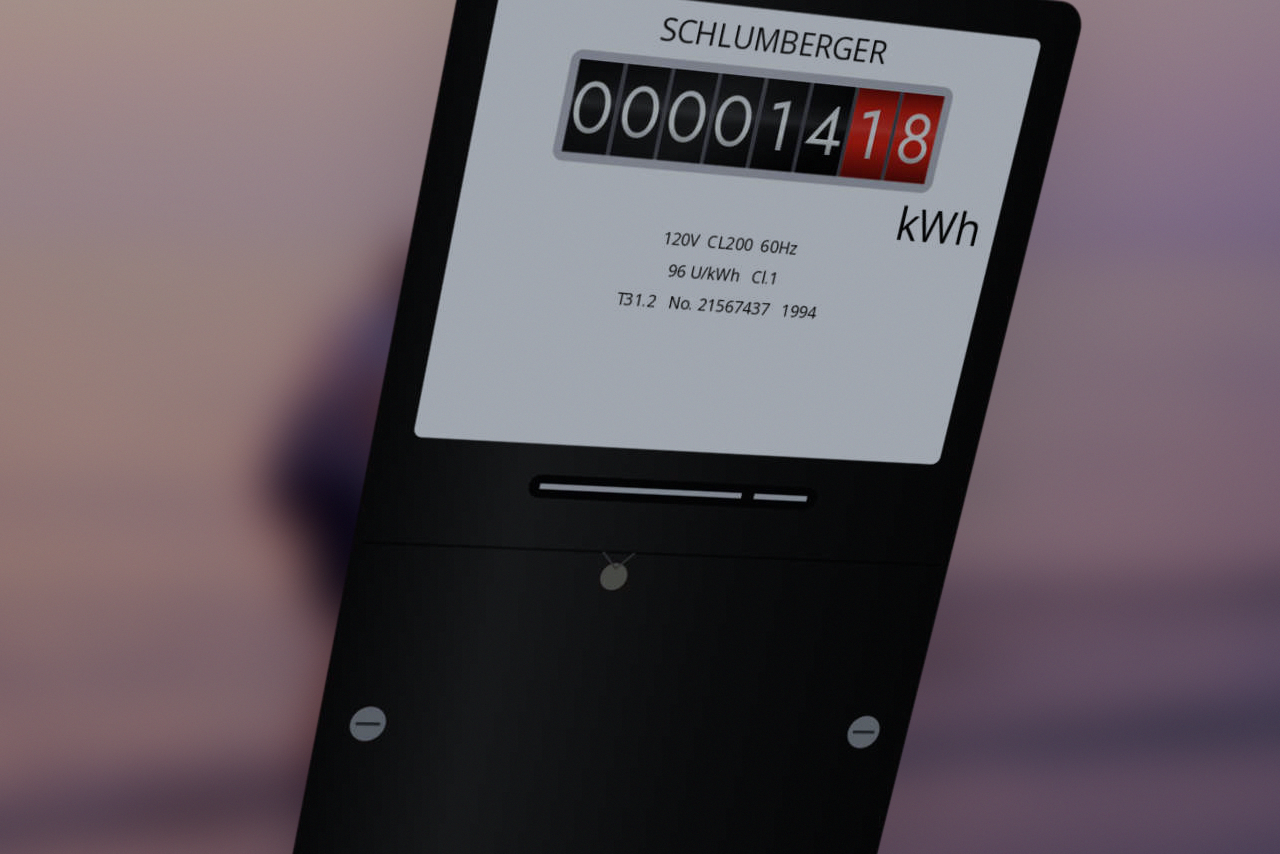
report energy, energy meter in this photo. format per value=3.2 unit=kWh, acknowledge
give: value=14.18 unit=kWh
